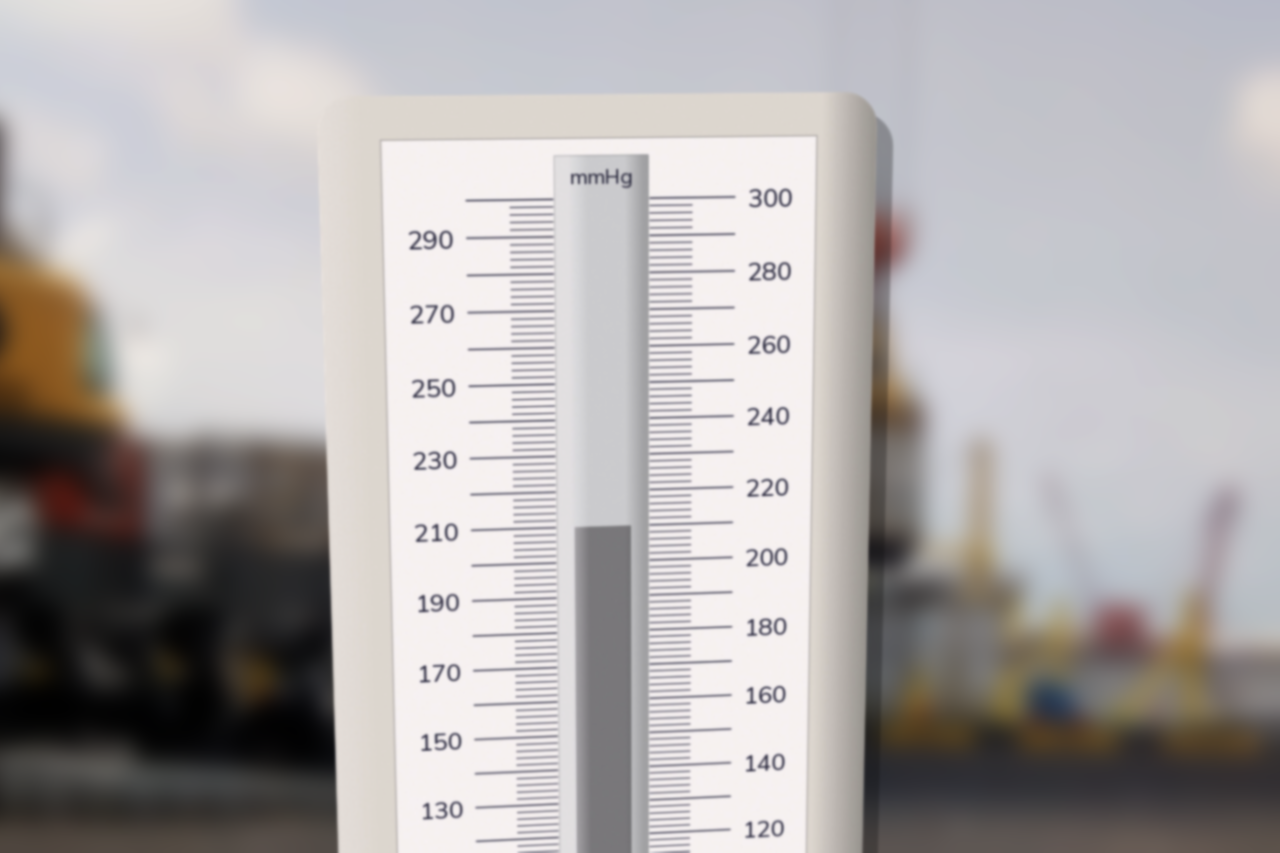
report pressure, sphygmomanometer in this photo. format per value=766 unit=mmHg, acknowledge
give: value=210 unit=mmHg
